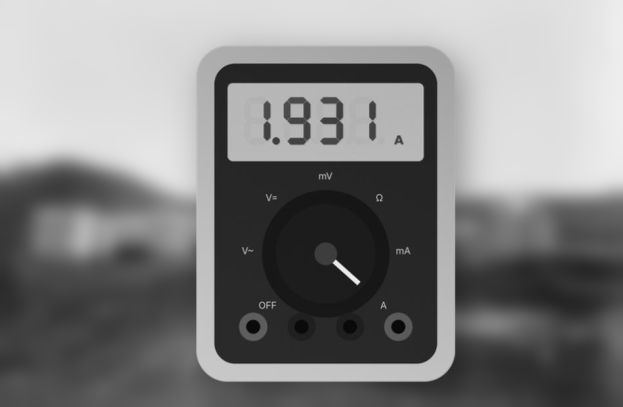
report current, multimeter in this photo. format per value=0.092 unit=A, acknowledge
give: value=1.931 unit=A
